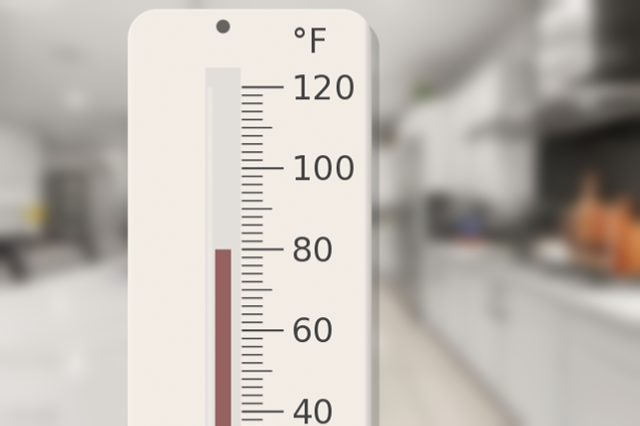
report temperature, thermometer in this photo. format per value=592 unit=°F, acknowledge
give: value=80 unit=°F
